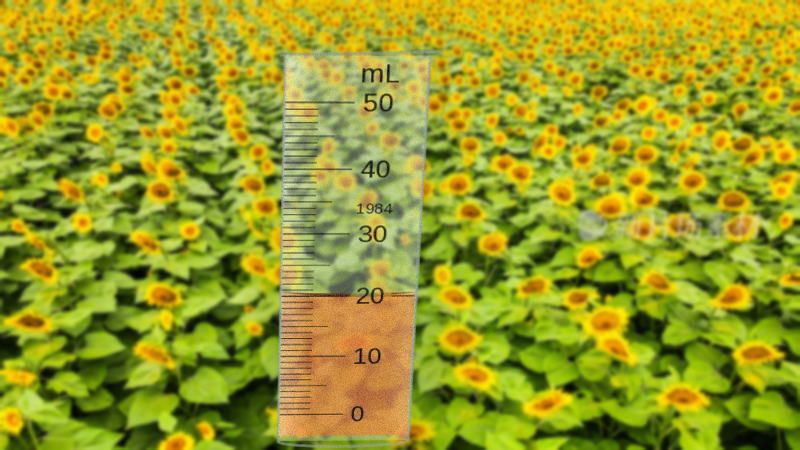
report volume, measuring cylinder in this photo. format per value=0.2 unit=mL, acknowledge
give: value=20 unit=mL
